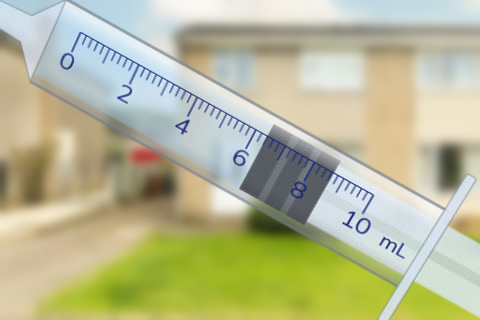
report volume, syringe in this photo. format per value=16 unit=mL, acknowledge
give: value=6.4 unit=mL
